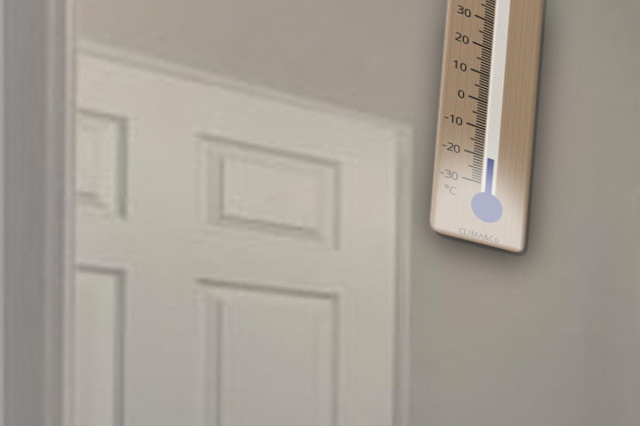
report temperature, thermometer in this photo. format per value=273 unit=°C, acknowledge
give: value=-20 unit=°C
